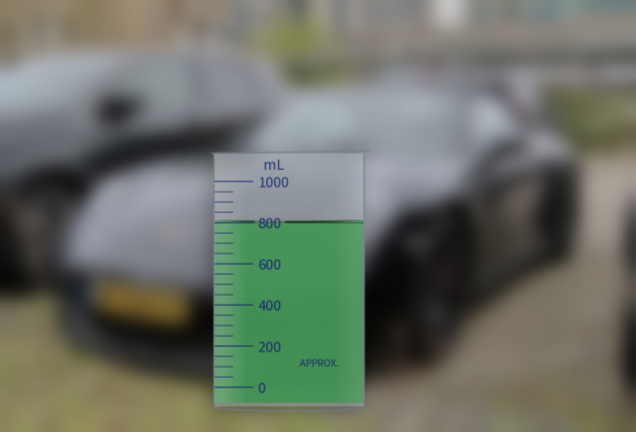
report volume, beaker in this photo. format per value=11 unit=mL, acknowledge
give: value=800 unit=mL
